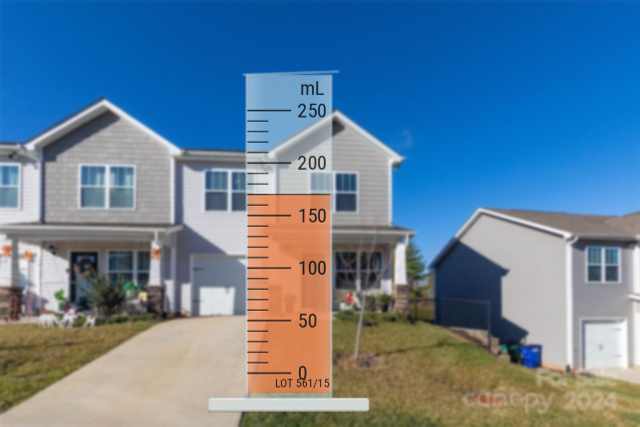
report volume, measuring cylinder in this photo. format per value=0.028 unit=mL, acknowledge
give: value=170 unit=mL
